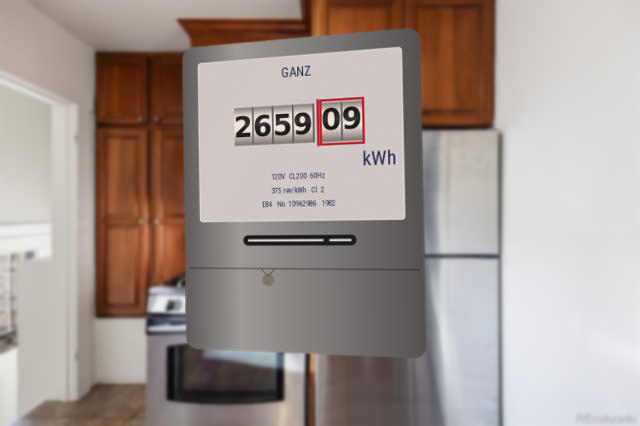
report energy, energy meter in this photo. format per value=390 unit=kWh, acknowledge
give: value=2659.09 unit=kWh
